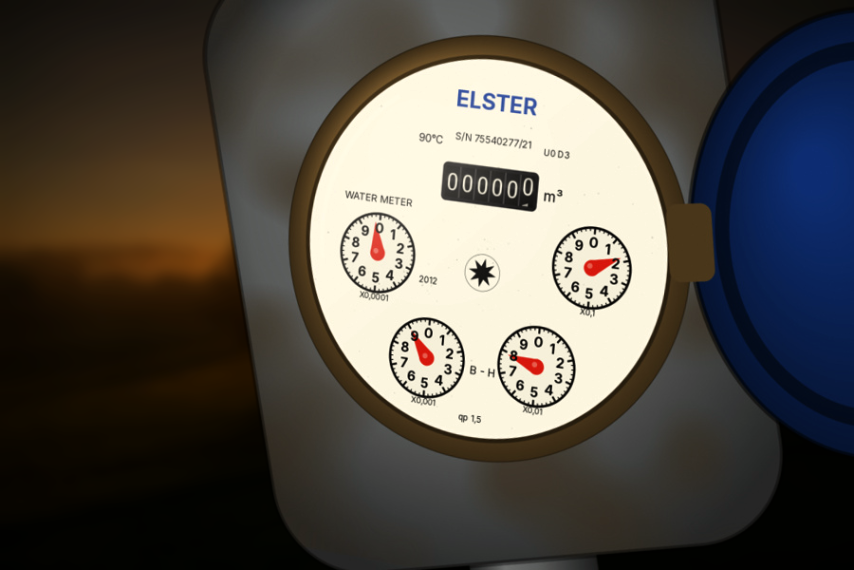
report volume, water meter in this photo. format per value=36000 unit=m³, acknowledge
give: value=0.1789 unit=m³
